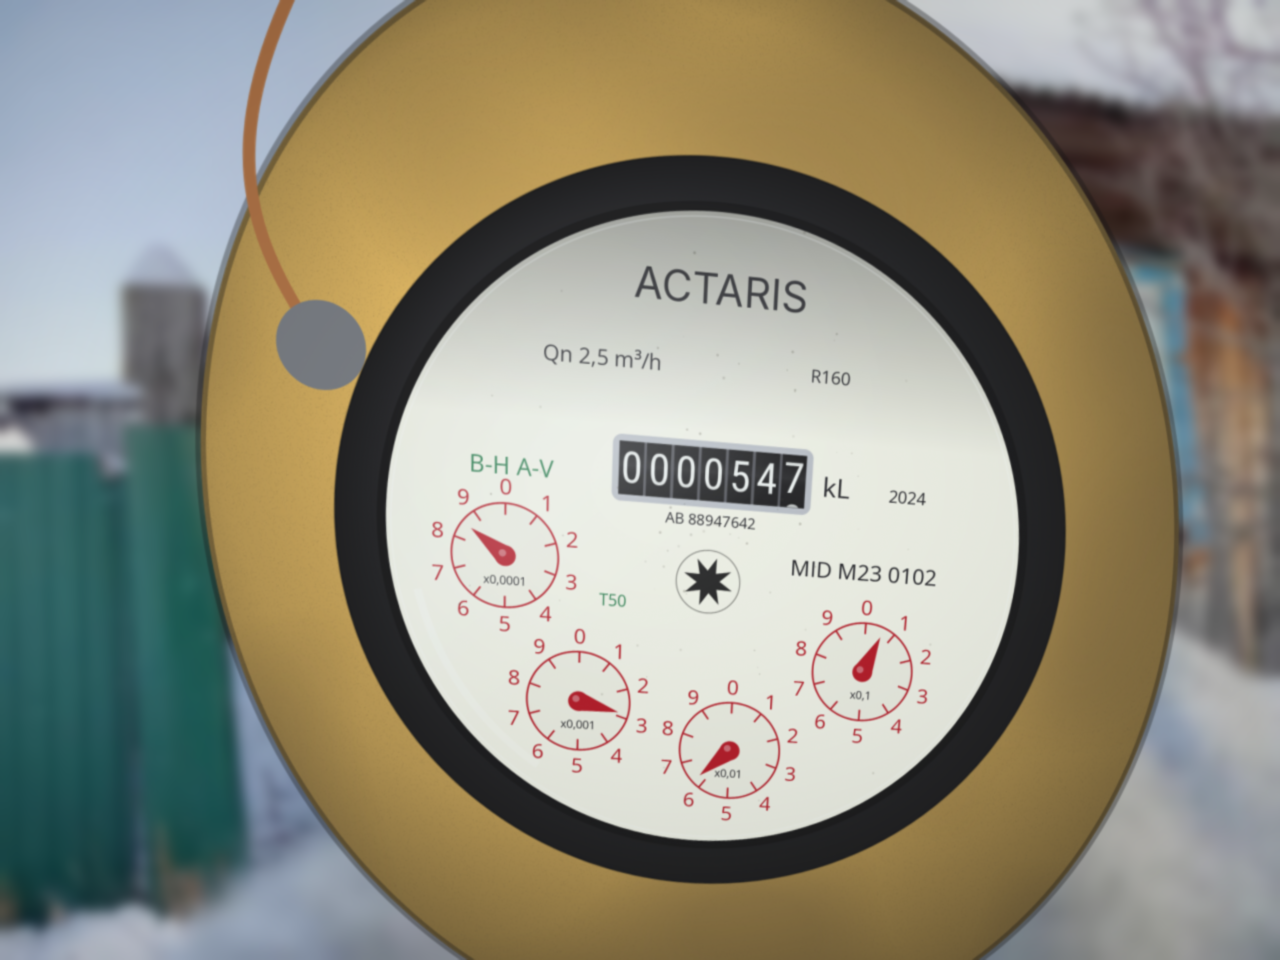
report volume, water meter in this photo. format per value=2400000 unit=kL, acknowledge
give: value=547.0628 unit=kL
